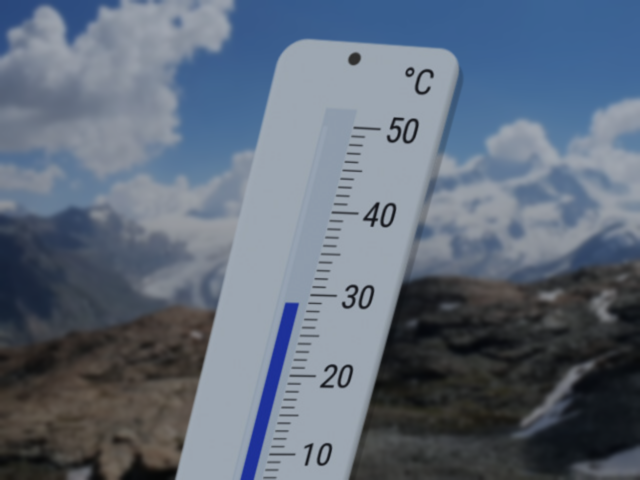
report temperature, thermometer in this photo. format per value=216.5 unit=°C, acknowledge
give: value=29 unit=°C
